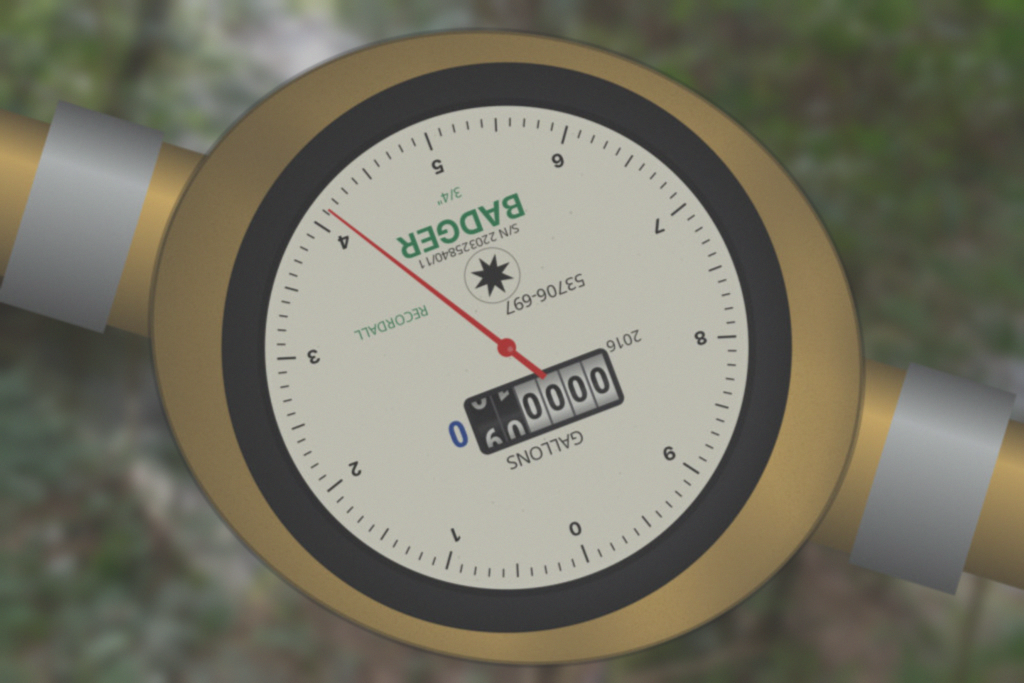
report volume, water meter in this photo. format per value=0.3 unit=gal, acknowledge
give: value=94.1 unit=gal
